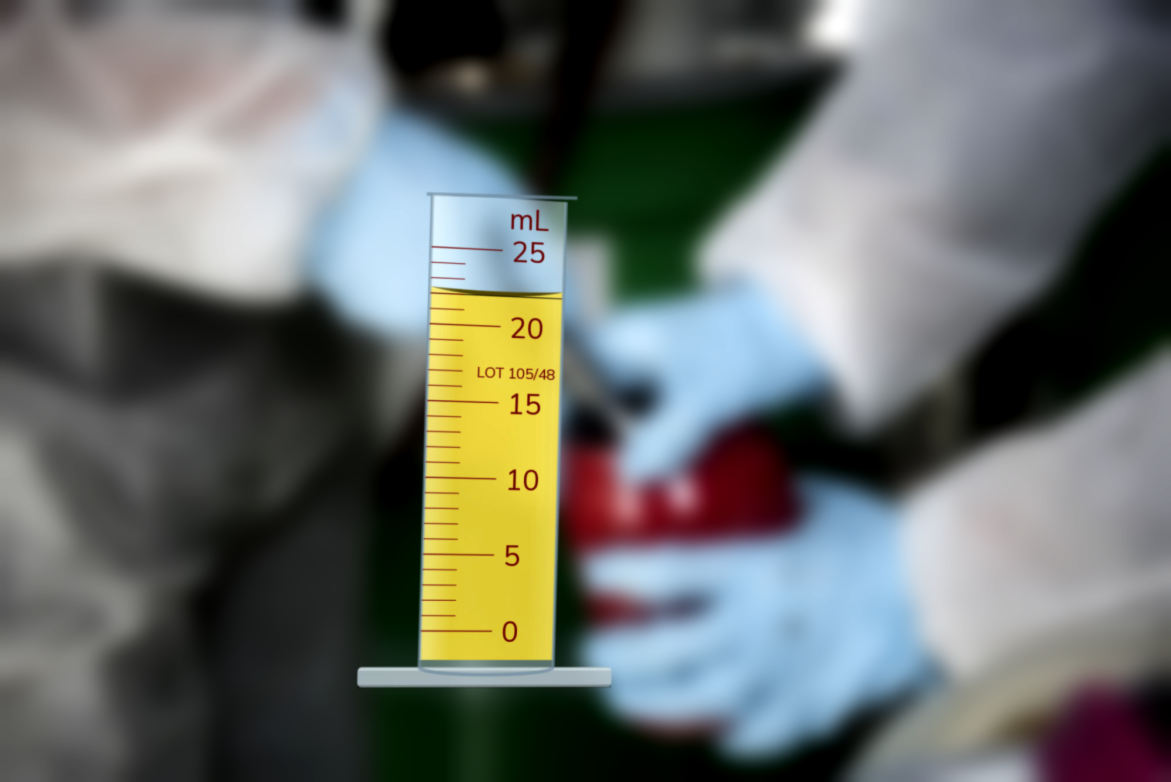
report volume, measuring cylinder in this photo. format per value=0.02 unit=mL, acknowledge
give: value=22 unit=mL
